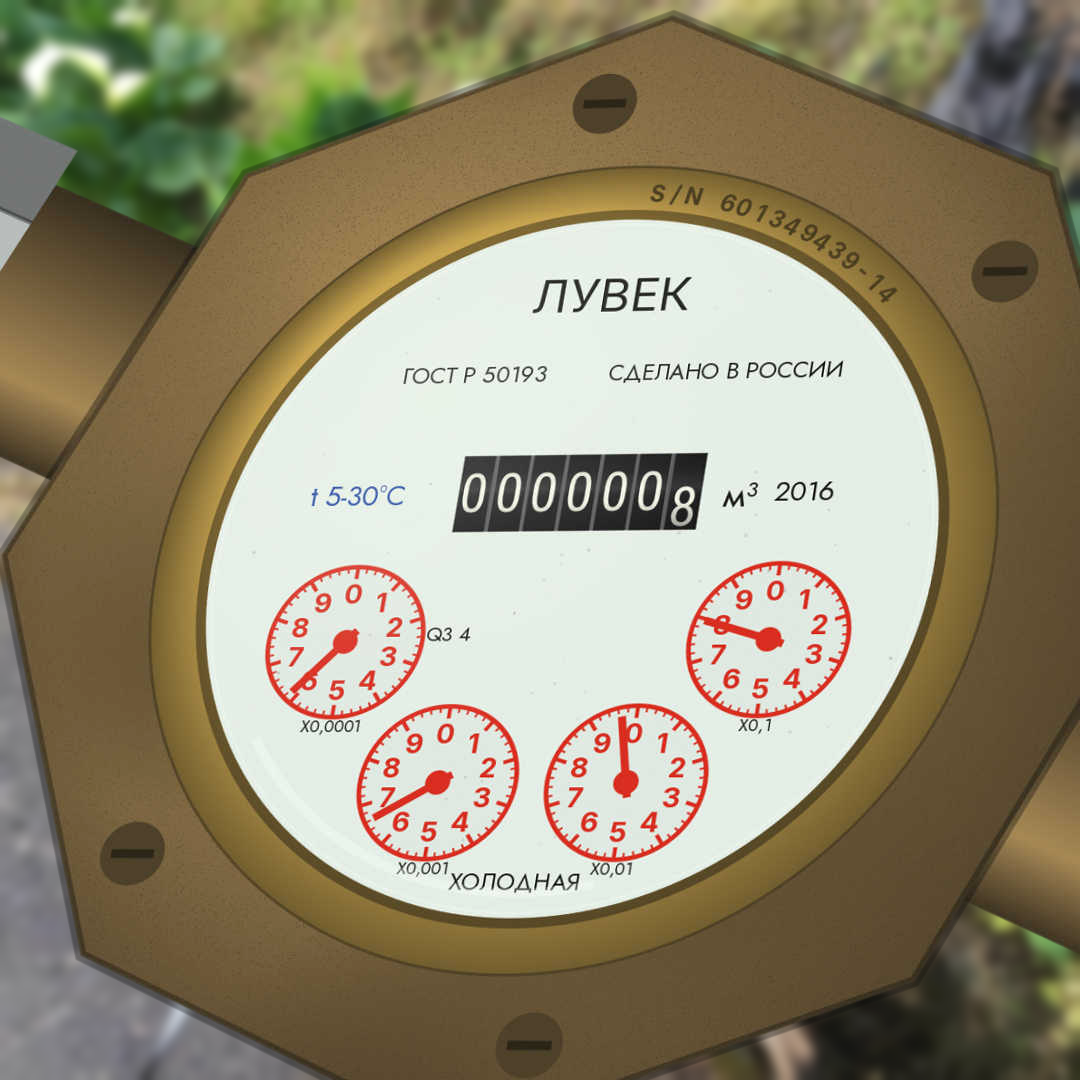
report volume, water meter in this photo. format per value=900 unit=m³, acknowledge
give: value=7.7966 unit=m³
